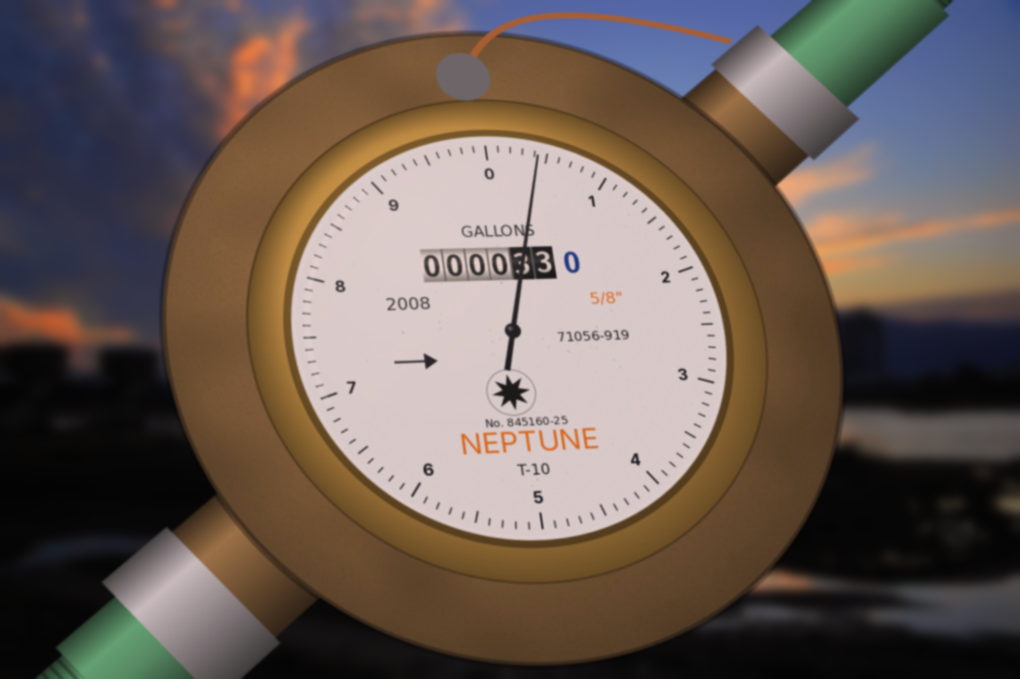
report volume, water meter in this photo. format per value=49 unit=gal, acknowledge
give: value=330.4 unit=gal
